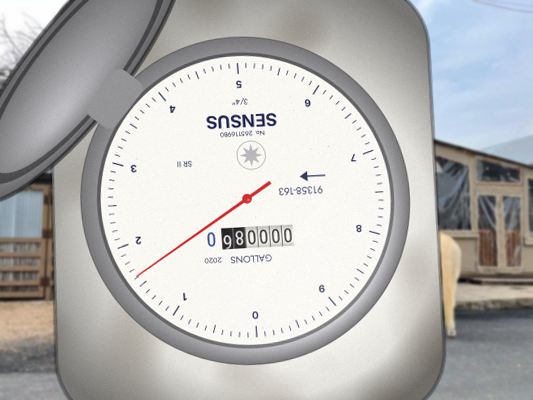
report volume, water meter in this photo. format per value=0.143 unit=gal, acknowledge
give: value=861.6 unit=gal
